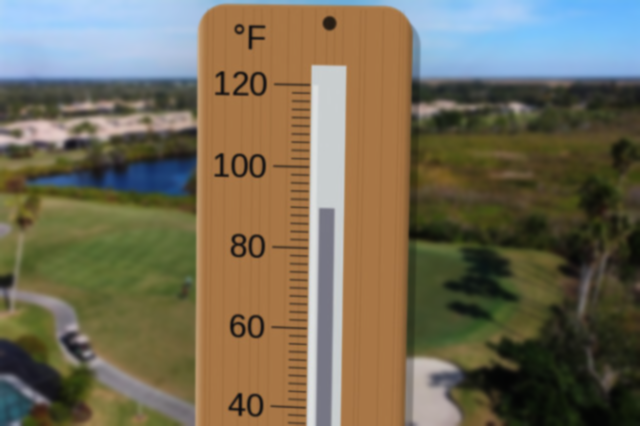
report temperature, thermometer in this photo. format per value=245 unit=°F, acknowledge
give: value=90 unit=°F
